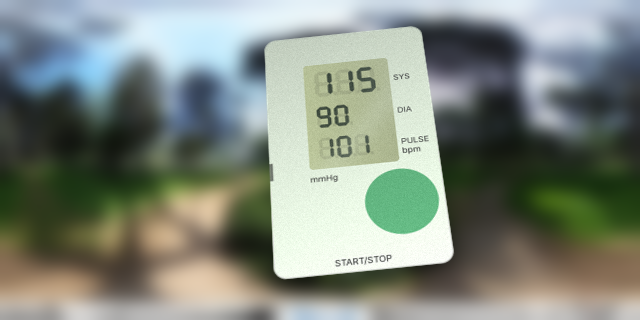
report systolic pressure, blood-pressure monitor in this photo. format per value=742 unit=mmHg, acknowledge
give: value=115 unit=mmHg
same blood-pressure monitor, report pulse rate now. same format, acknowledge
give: value=101 unit=bpm
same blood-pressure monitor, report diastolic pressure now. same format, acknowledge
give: value=90 unit=mmHg
